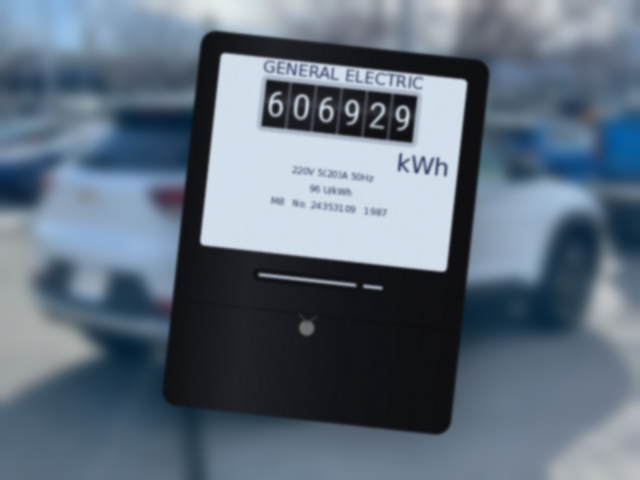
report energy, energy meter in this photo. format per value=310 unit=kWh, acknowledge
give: value=606929 unit=kWh
